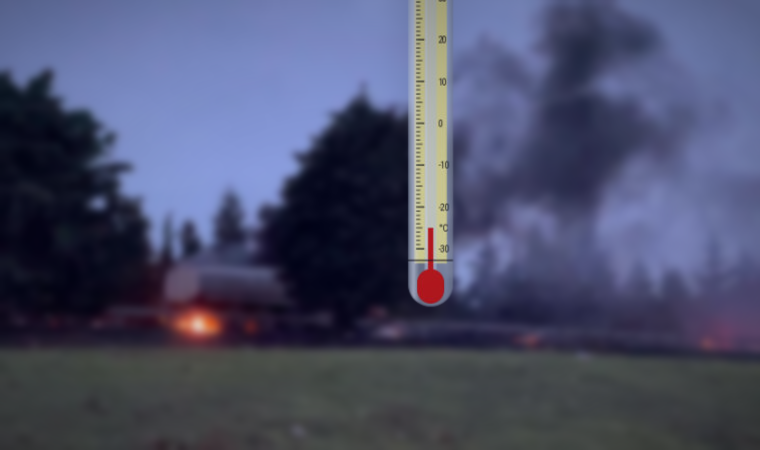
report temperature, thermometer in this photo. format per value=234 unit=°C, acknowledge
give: value=-25 unit=°C
